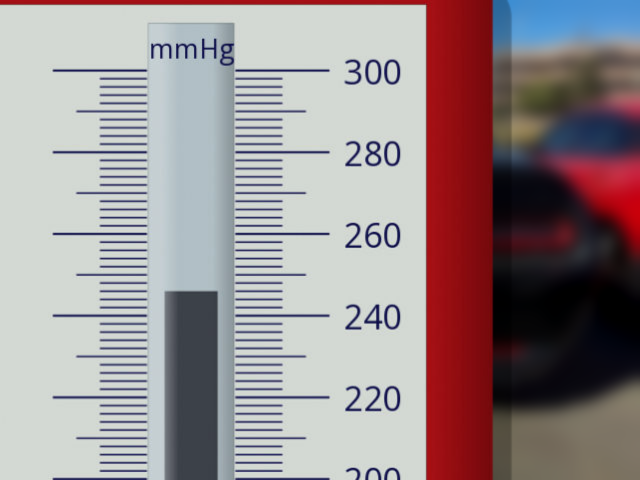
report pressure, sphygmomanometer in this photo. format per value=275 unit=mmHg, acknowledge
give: value=246 unit=mmHg
